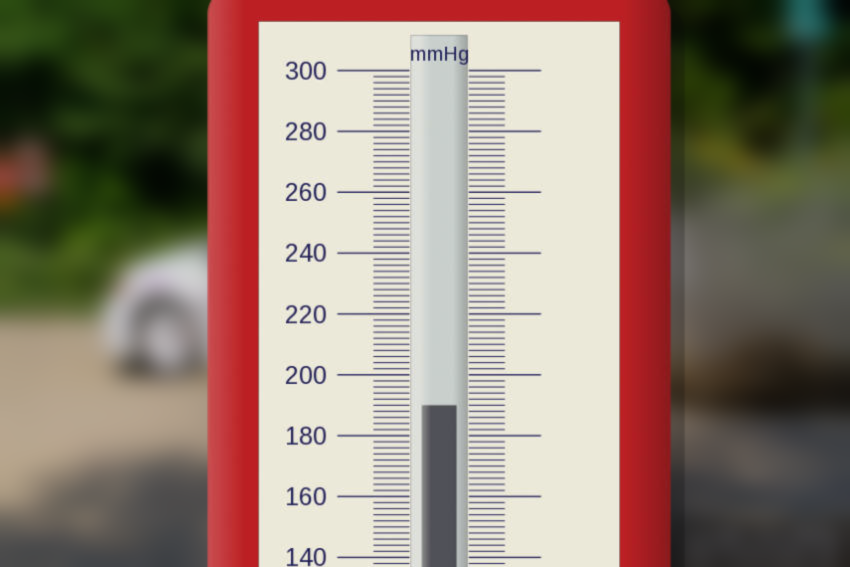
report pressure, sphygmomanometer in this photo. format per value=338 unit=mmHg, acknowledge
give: value=190 unit=mmHg
